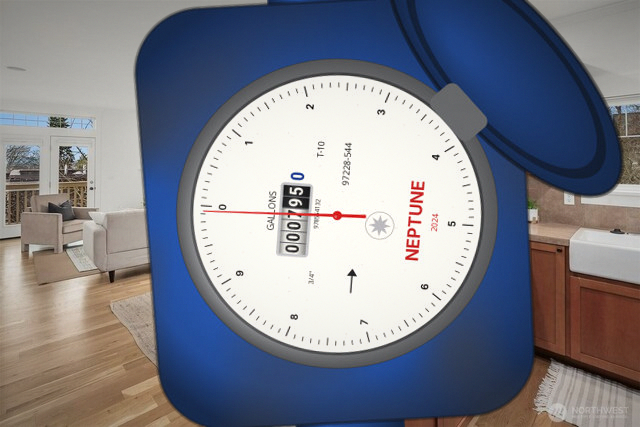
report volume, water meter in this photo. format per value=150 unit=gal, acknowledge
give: value=7949.9 unit=gal
